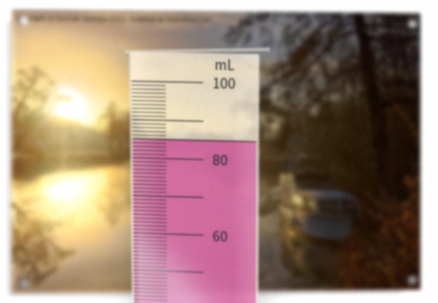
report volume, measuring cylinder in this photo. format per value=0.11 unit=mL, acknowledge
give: value=85 unit=mL
